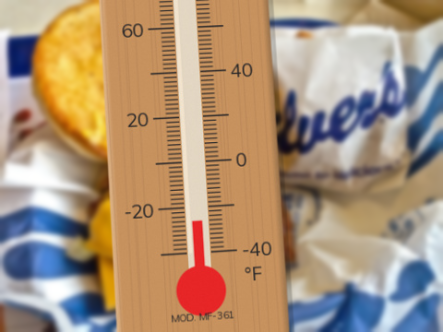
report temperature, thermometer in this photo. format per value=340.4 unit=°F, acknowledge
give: value=-26 unit=°F
